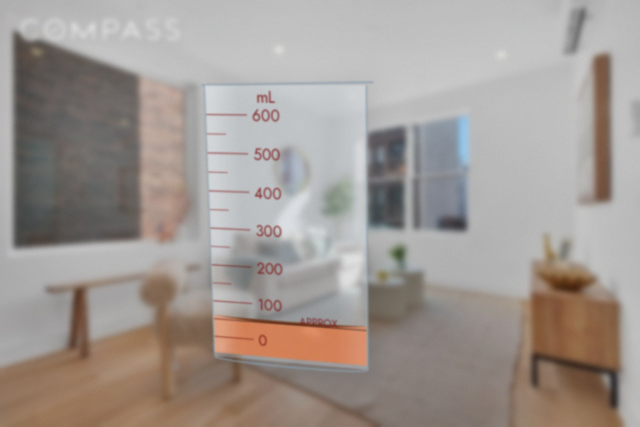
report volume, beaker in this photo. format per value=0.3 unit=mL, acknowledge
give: value=50 unit=mL
